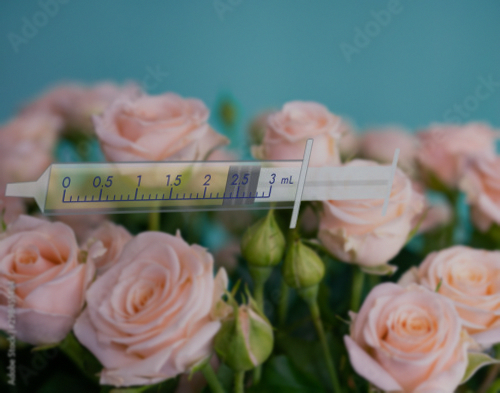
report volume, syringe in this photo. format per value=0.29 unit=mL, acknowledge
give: value=2.3 unit=mL
